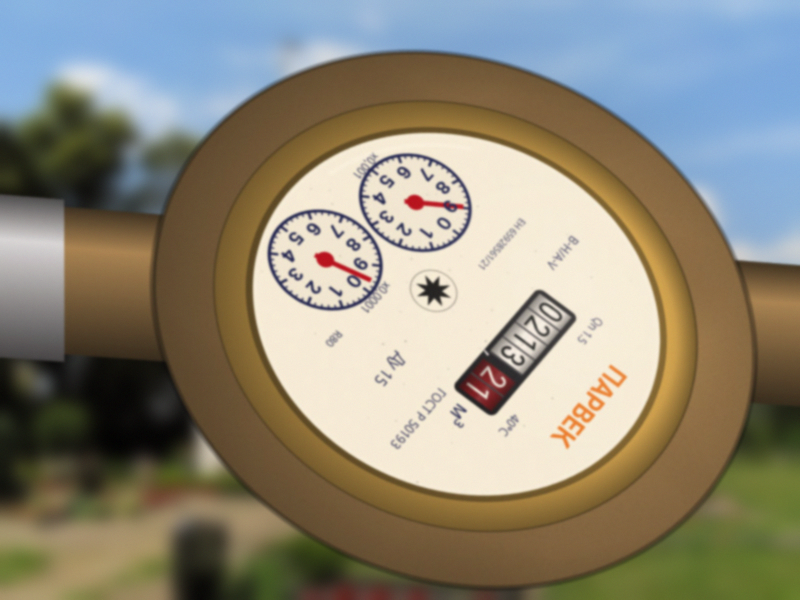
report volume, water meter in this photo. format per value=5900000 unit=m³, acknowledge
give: value=213.2089 unit=m³
